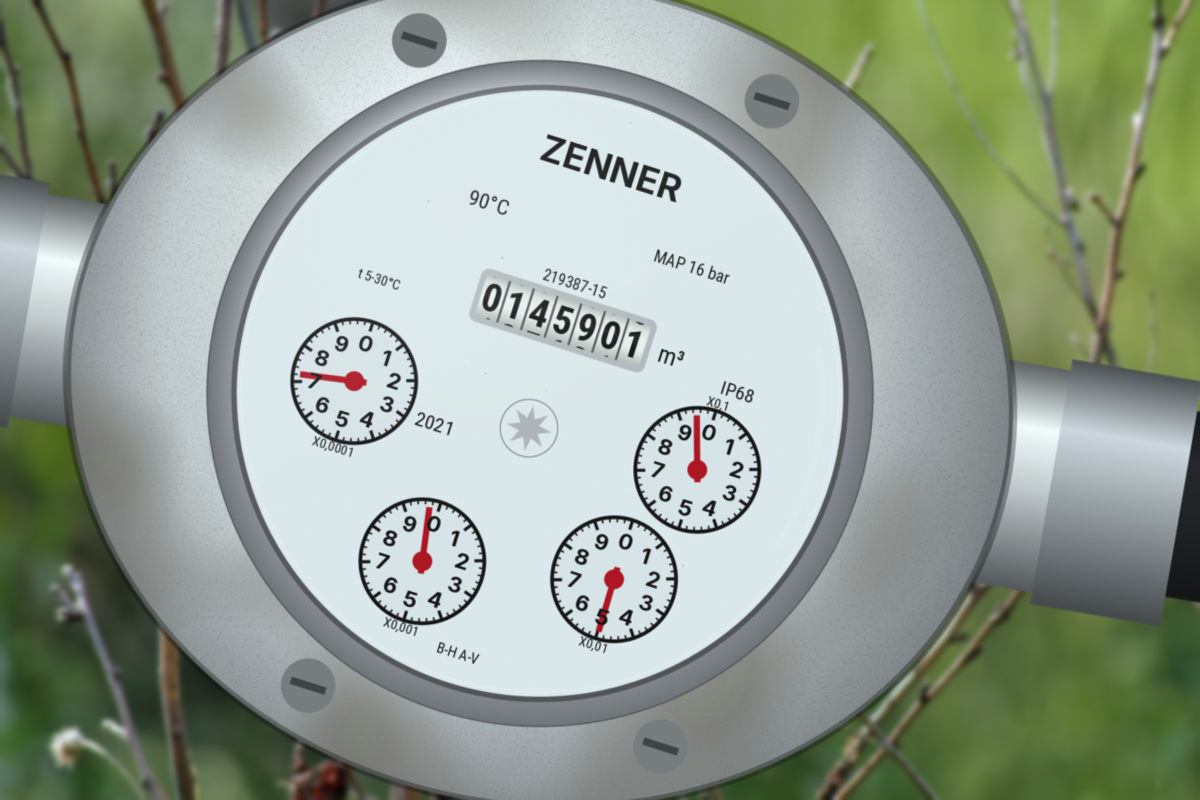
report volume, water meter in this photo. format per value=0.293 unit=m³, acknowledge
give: value=145900.9497 unit=m³
